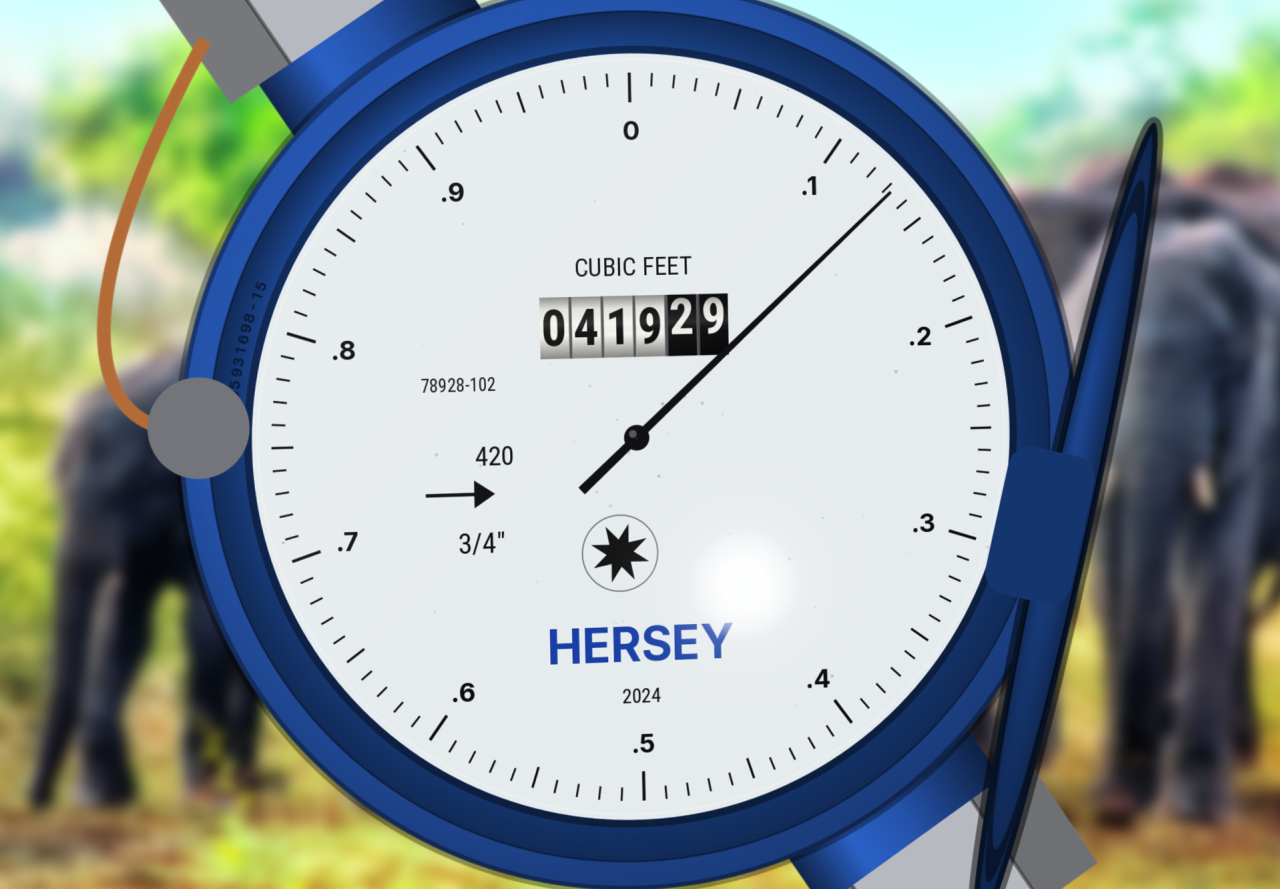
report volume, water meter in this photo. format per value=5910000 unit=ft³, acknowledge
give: value=41929.13 unit=ft³
